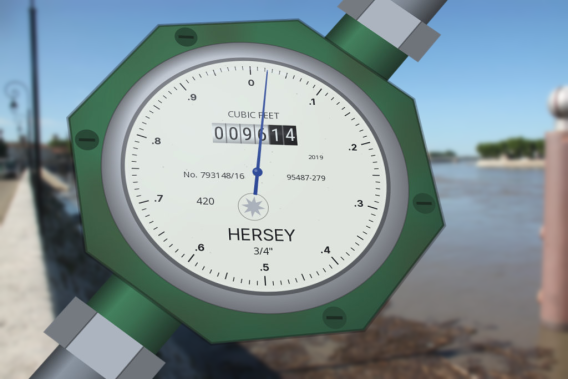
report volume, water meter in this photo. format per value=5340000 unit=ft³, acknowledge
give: value=9614.02 unit=ft³
